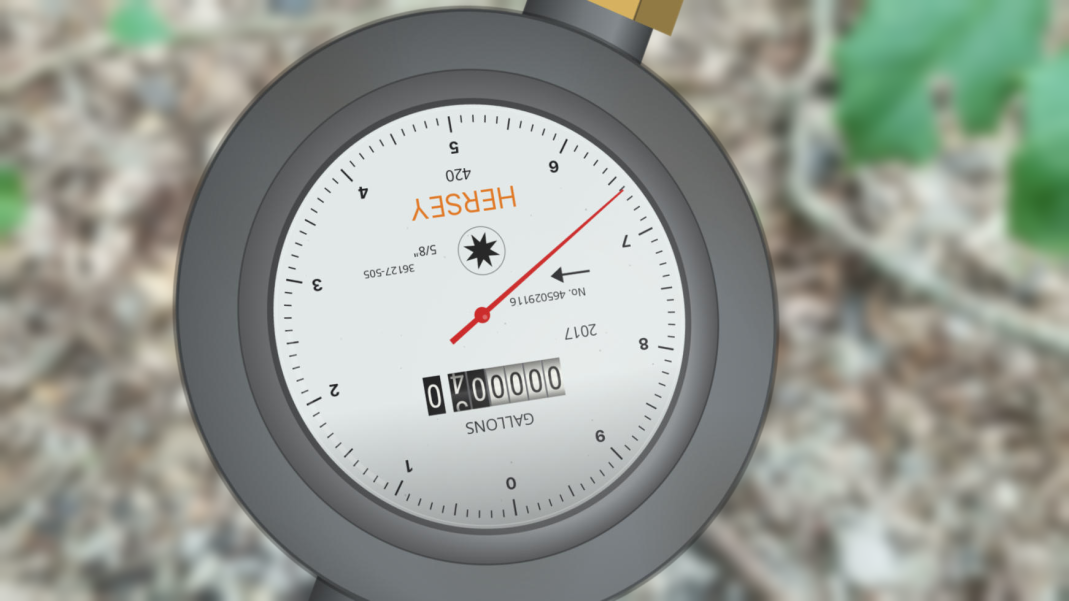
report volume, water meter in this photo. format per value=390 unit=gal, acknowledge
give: value=36.6 unit=gal
